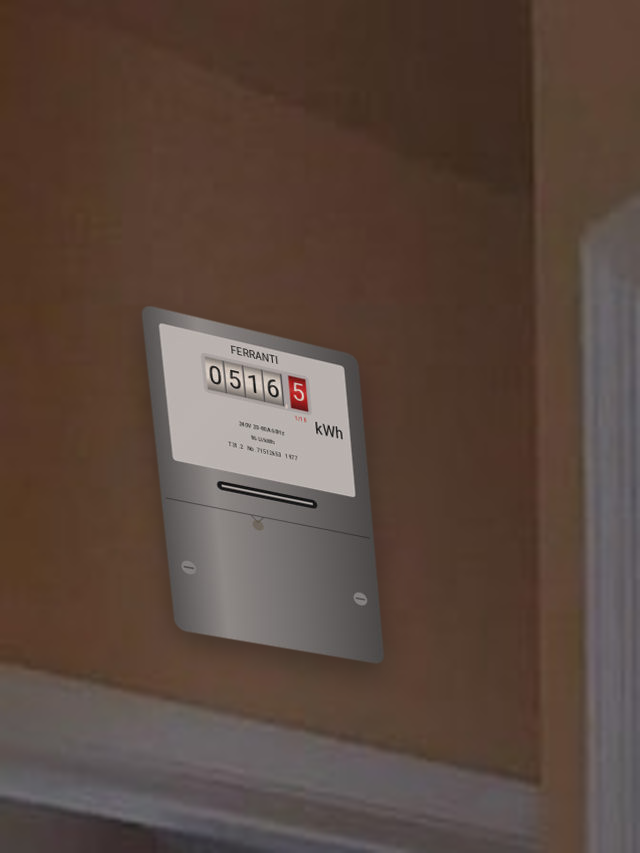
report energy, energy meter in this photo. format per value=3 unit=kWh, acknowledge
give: value=516.5 unit=kWh
